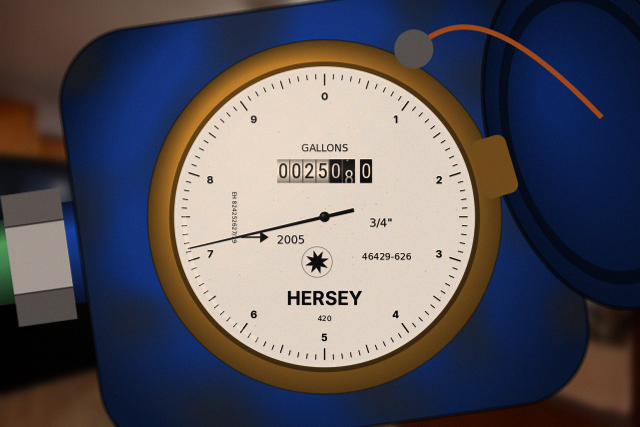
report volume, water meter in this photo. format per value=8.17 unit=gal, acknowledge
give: value=25077.1 unit=gal
